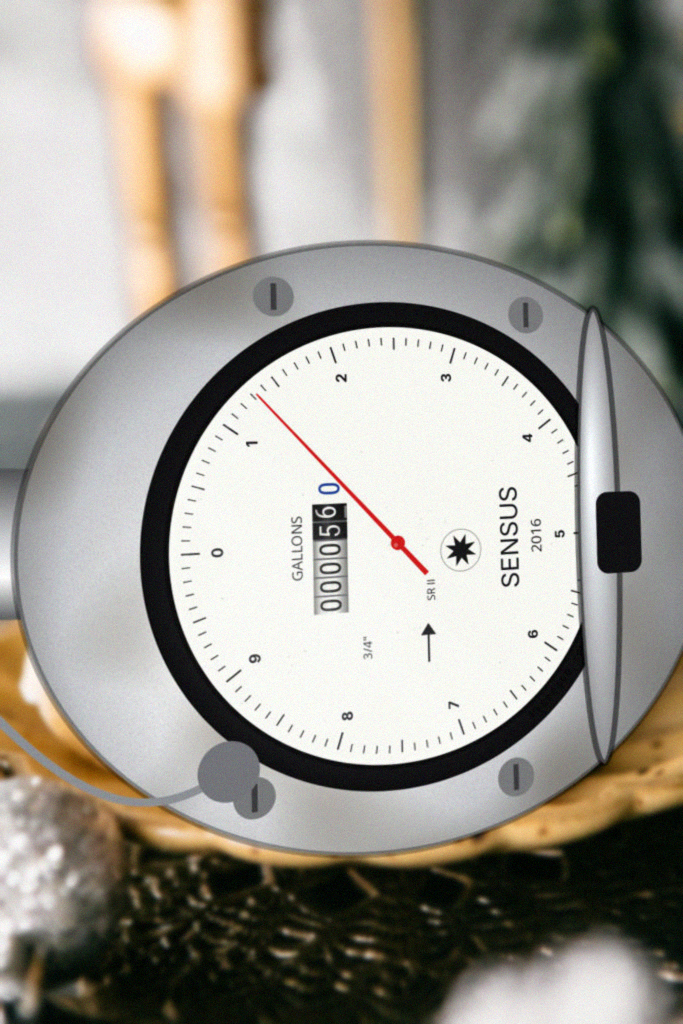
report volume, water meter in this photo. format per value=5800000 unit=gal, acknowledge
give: value=561.3 unit=gal
